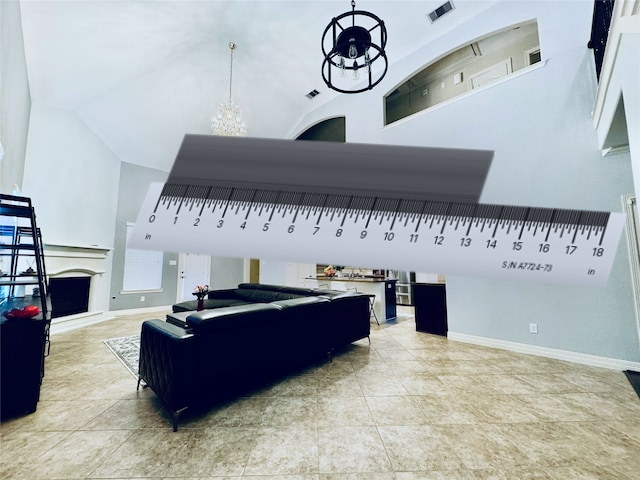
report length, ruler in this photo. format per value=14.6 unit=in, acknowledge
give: value=13 unit=in
